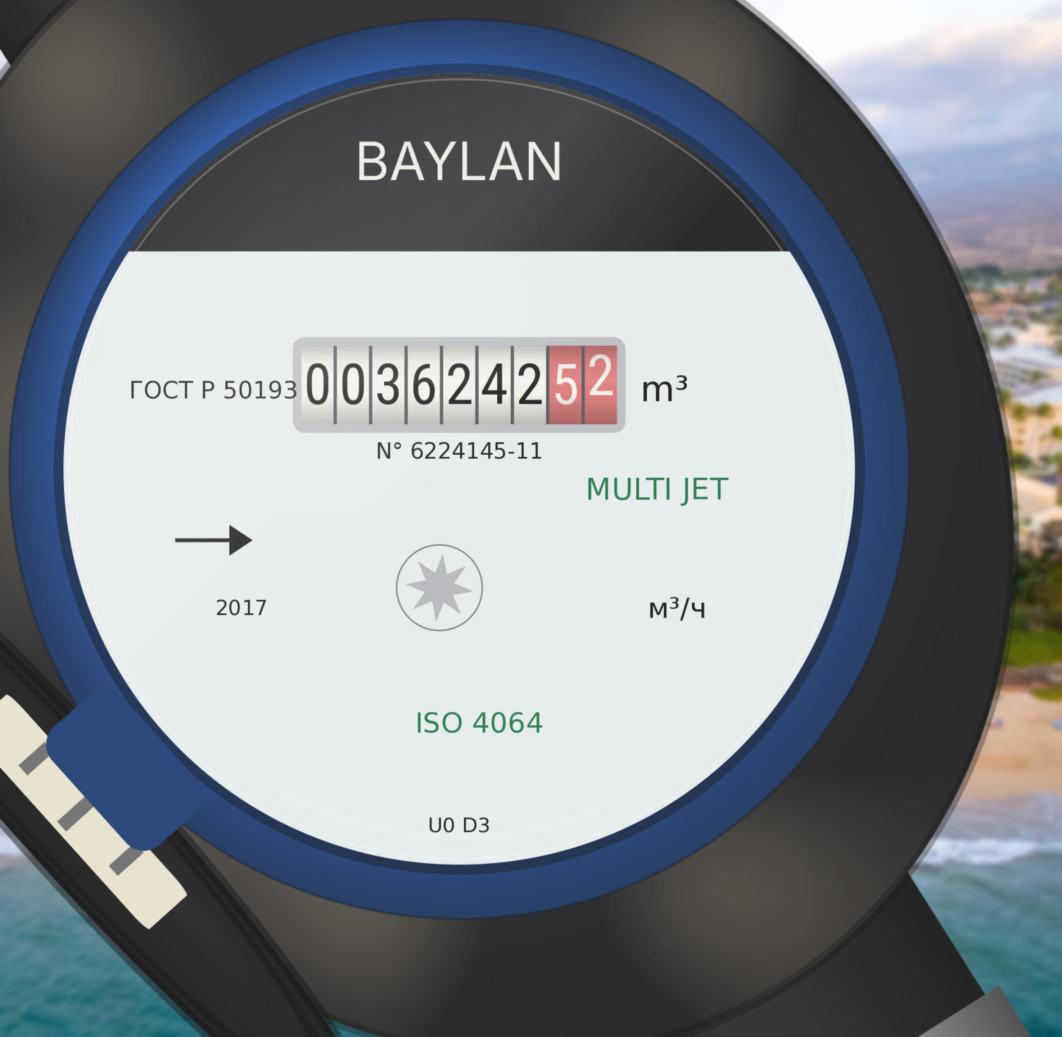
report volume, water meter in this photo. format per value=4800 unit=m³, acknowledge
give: value=36242.52 unit=m³
